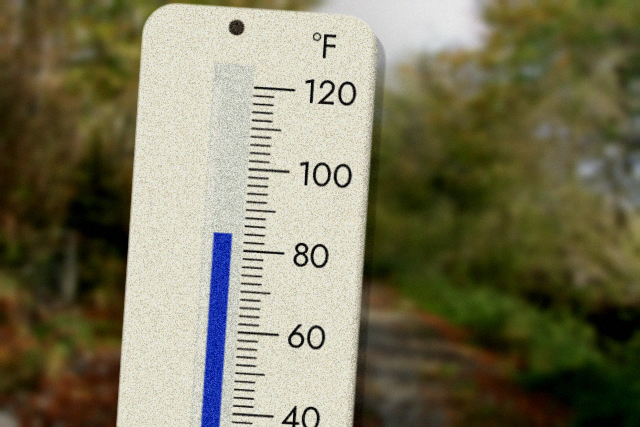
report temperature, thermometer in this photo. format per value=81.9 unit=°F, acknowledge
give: value=84 unit=°F
